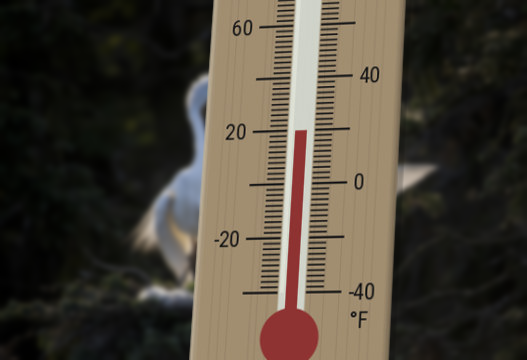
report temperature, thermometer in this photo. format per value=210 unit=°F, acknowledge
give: value=20 unit=°F
